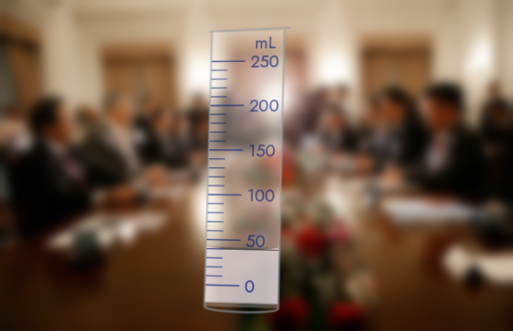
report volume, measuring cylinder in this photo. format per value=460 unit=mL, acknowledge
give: value=40 unit=mL
